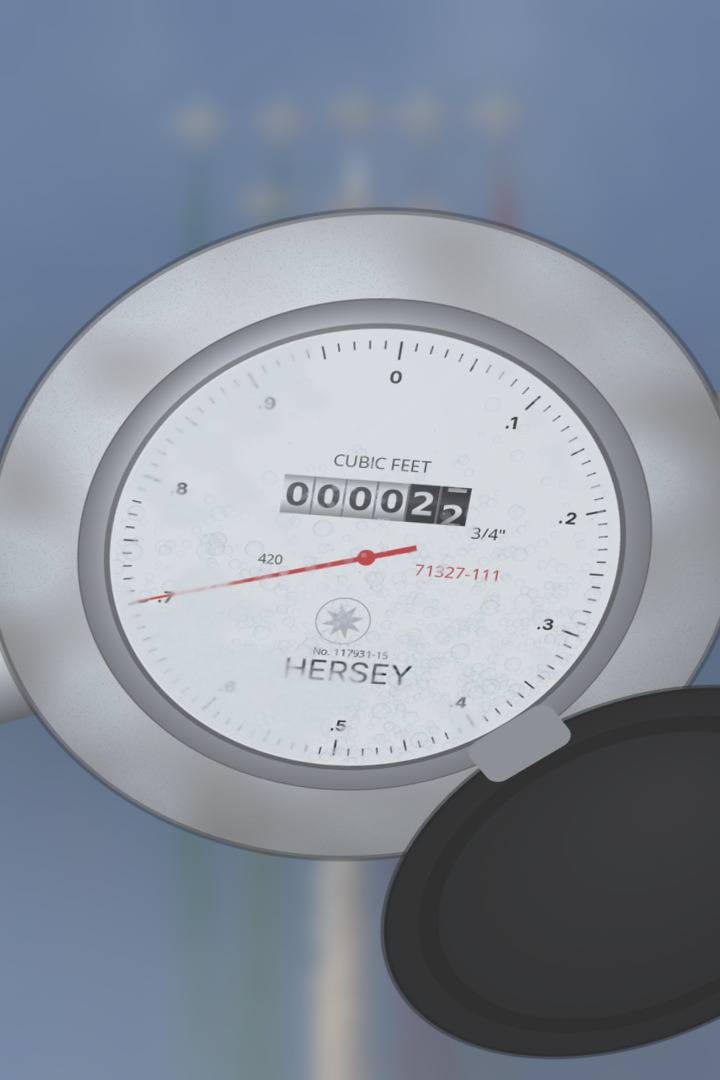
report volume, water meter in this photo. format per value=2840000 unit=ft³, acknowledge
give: value=21.70 unit=ft³
